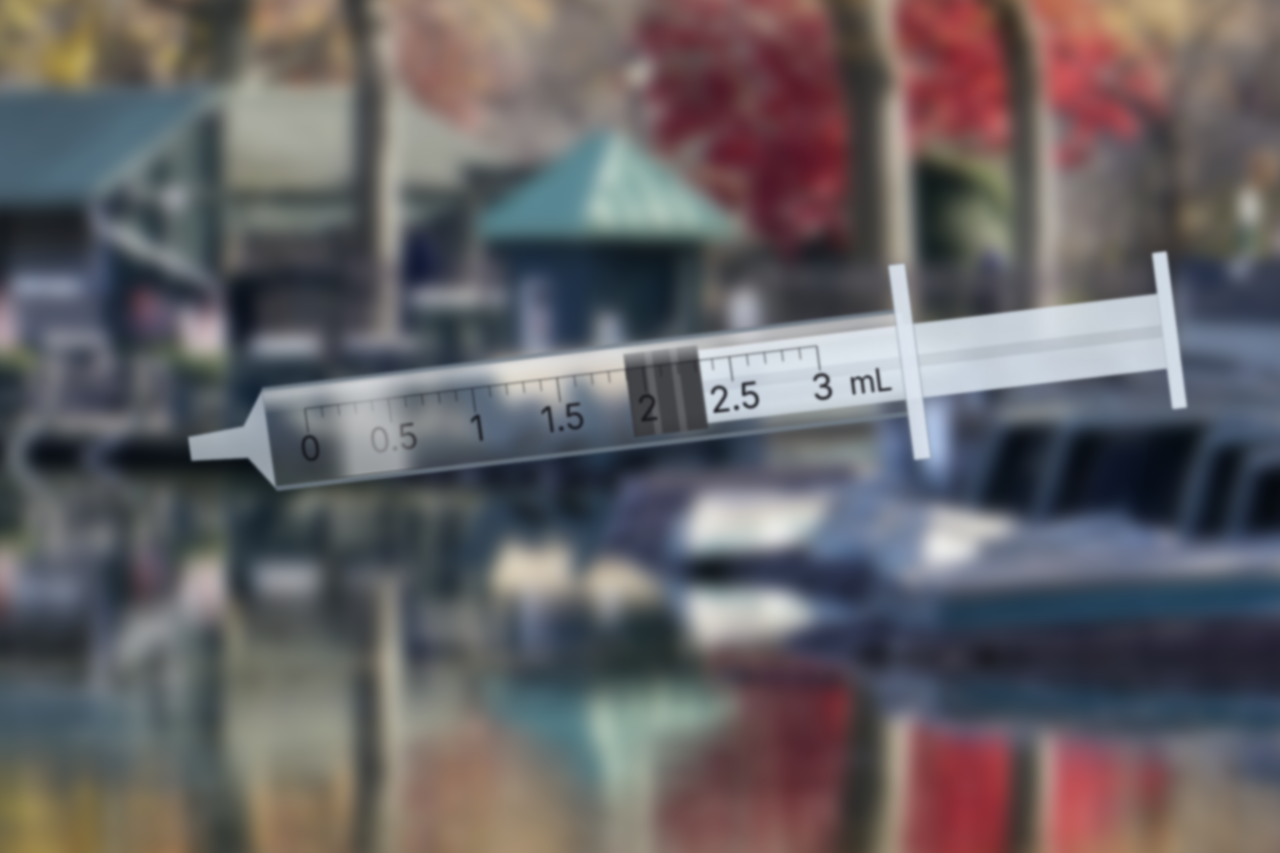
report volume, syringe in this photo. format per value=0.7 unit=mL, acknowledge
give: value=1.9 unit=mL
